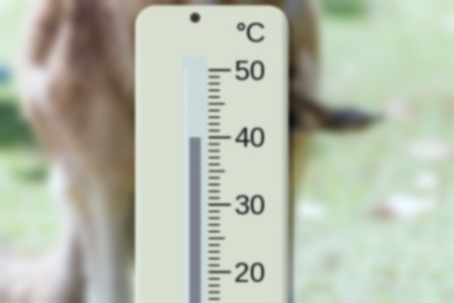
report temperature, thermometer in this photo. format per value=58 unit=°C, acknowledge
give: value=40 unit=°C
